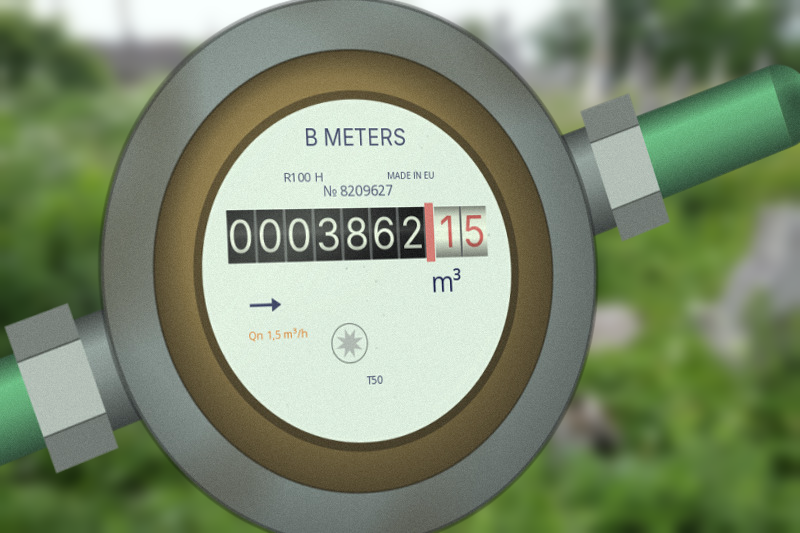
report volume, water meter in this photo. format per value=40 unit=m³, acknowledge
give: value=3862.15 unit=m³
